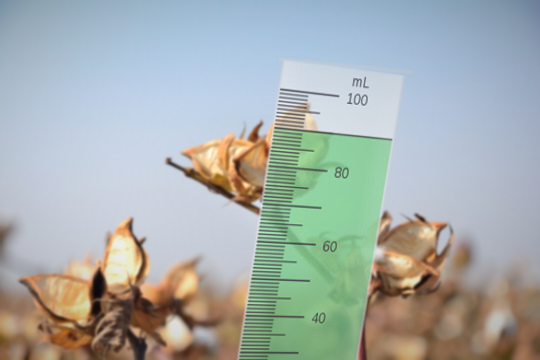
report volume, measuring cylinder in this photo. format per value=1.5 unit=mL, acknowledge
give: value=90 unit=mL
